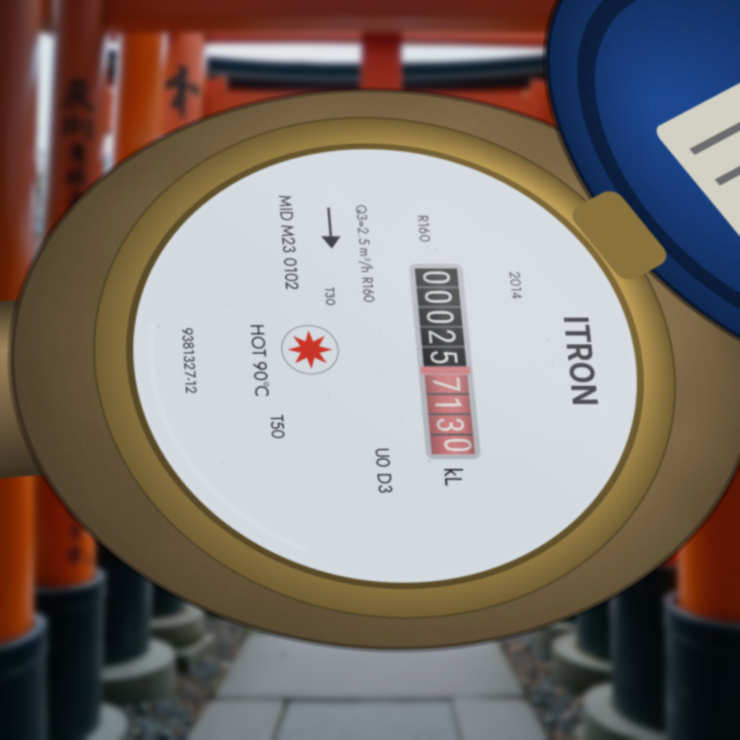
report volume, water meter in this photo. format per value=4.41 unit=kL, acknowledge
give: value=25.7130 unit=kL
